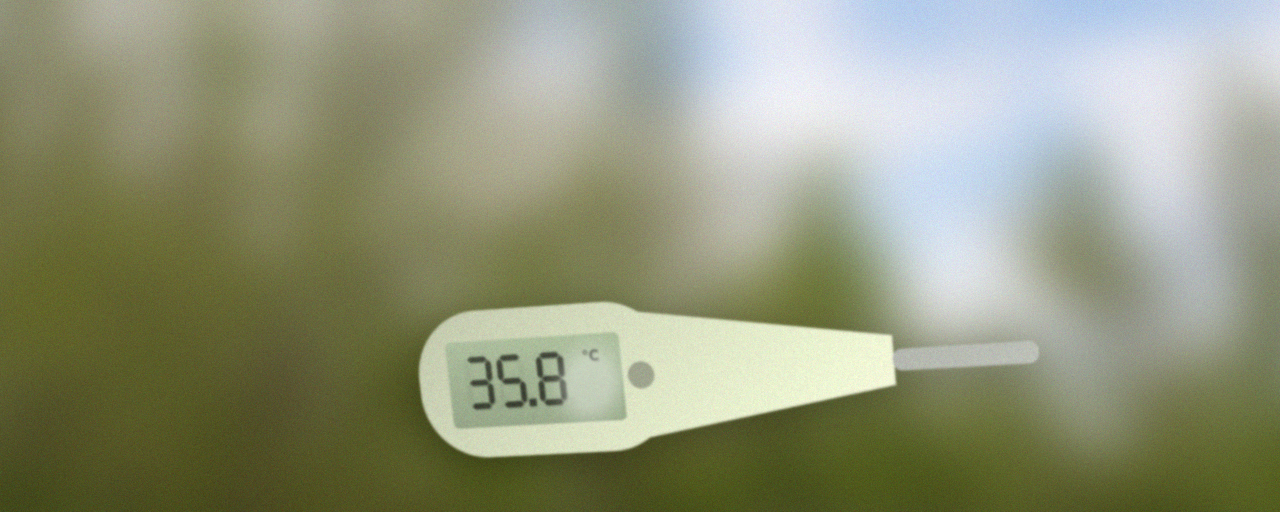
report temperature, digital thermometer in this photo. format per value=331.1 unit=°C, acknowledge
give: value=35.8 unit=°C
